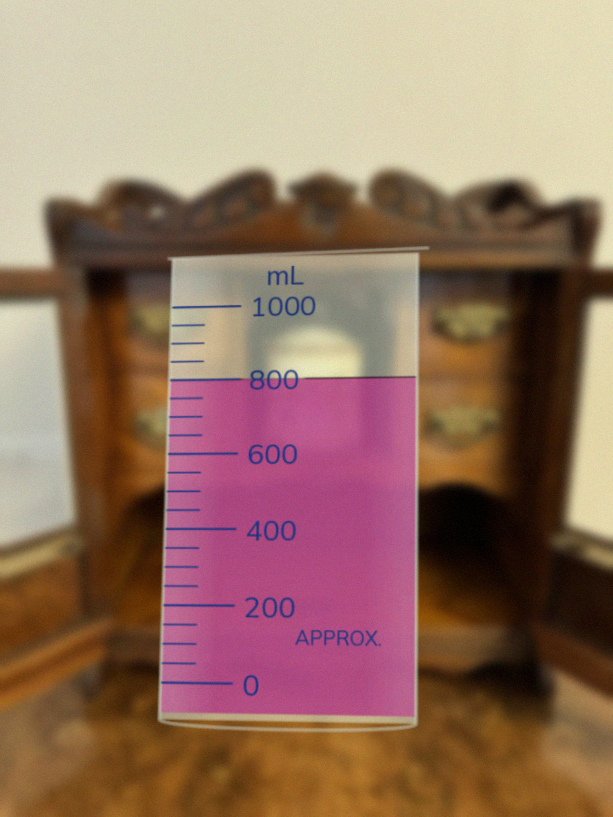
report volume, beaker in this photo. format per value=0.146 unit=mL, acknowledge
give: value=800 unit=mL
